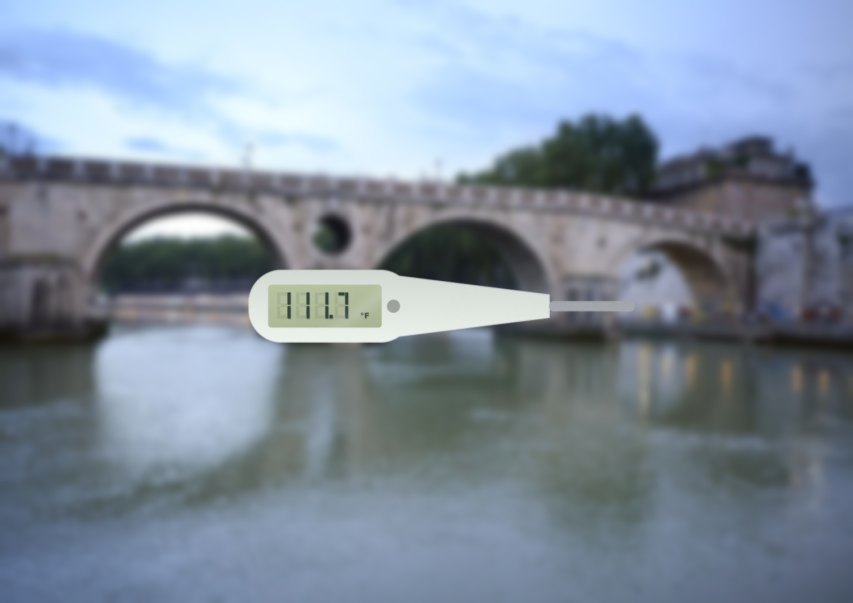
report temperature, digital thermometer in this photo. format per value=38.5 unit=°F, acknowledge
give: value=111.7 unit=°F
